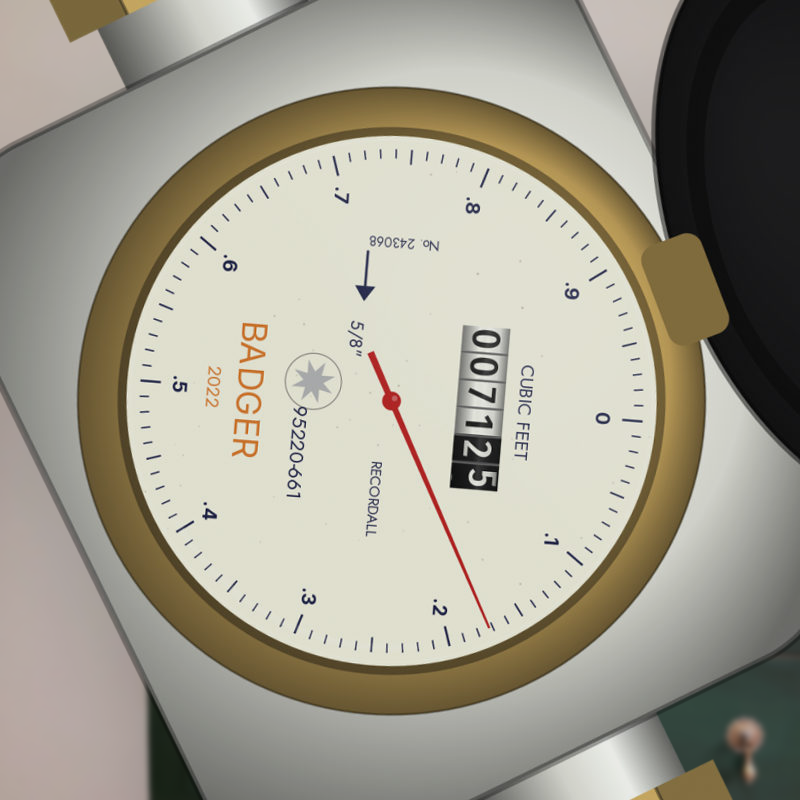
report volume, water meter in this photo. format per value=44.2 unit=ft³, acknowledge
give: value=7125.17 unit=ft³
